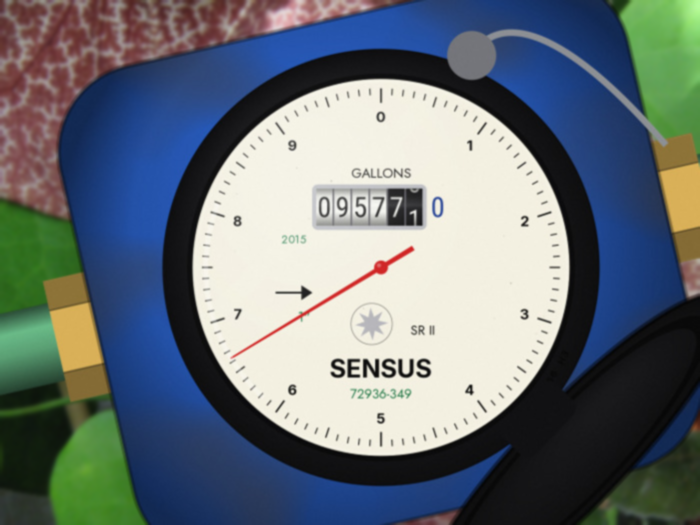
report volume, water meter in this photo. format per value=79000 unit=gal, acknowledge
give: value=957706.6 unit=gal
